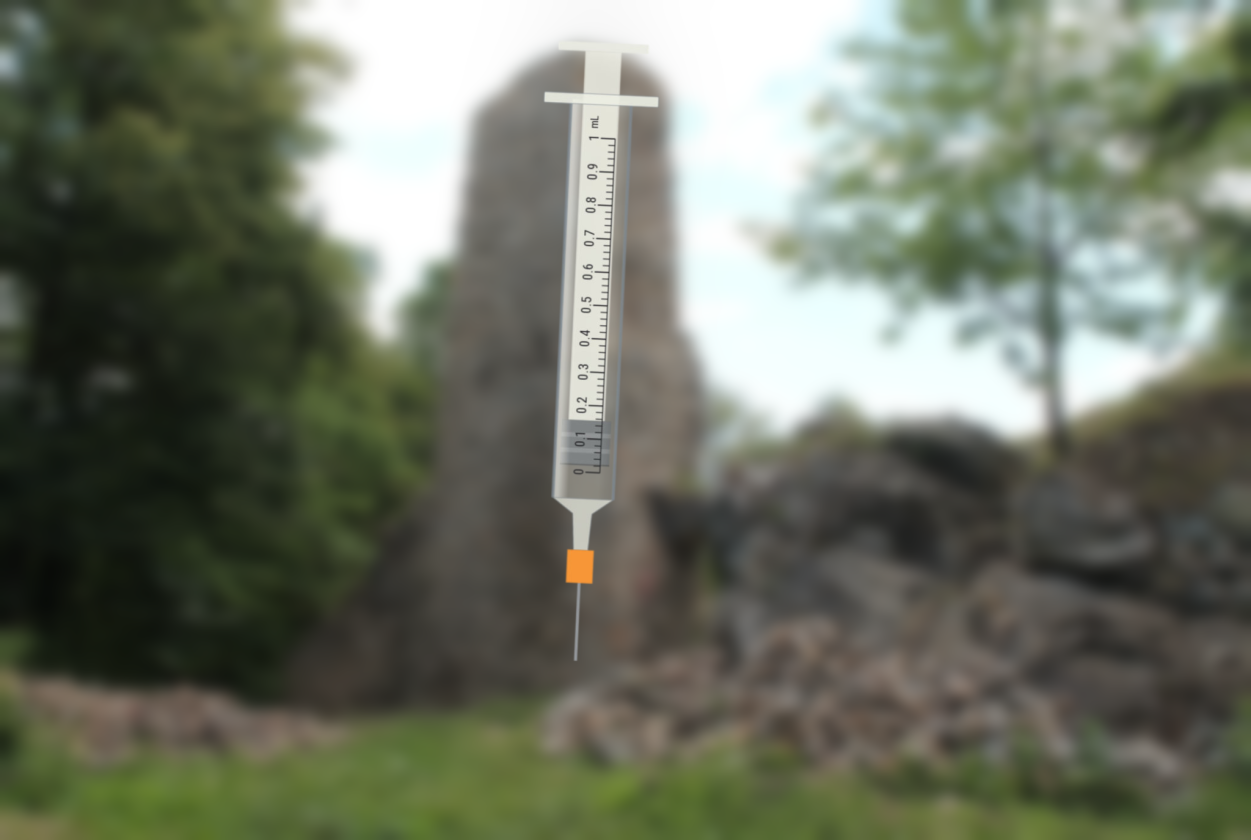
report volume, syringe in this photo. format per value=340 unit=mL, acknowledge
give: value=0.02 unit=mL
